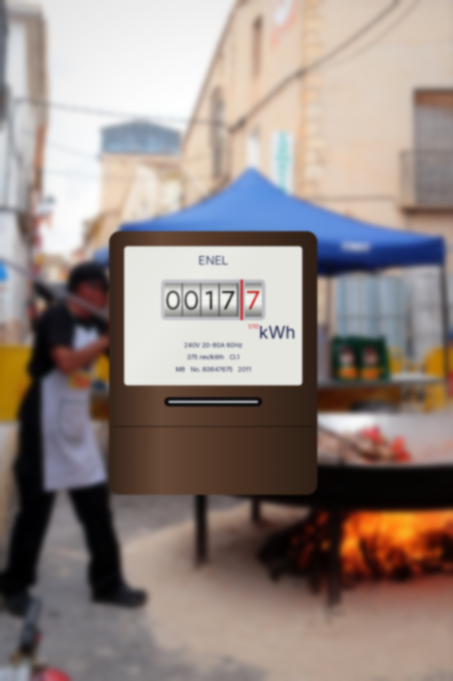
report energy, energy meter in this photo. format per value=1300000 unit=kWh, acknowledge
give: value=17.7 unit=kWh
